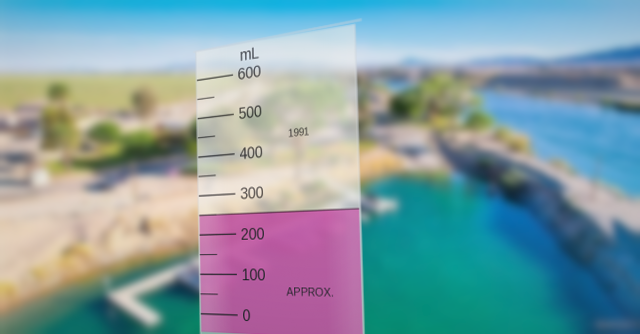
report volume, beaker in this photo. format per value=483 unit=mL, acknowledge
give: value=250 unit=mL
